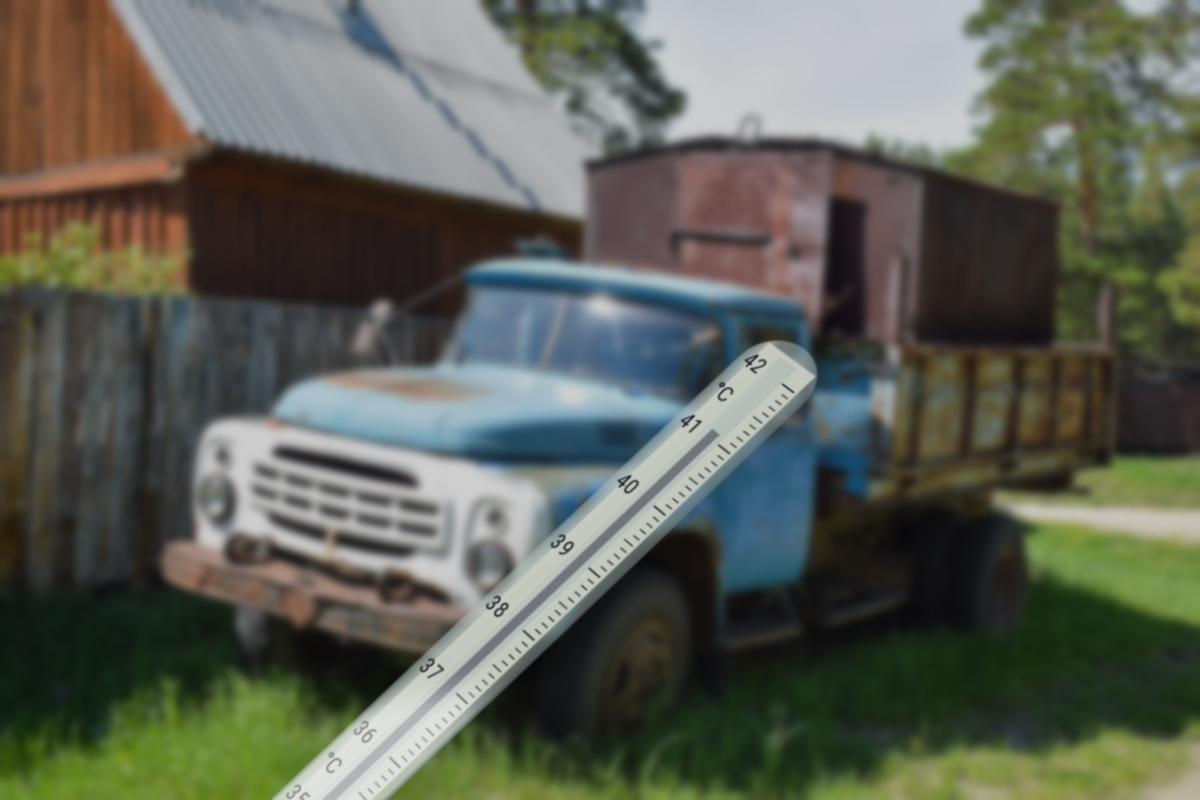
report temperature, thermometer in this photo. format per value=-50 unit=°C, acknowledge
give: value=41.1 unit=°C
